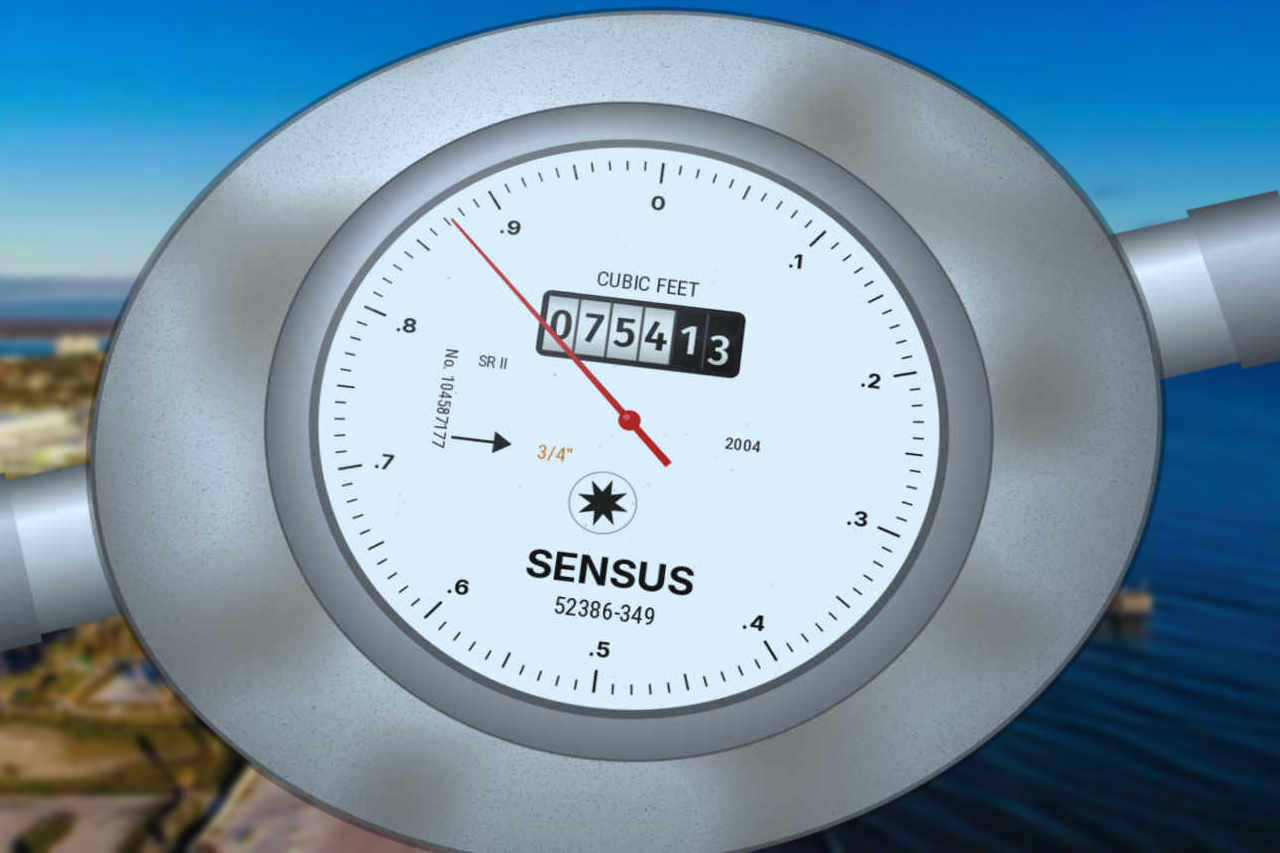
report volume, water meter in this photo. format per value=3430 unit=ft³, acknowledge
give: value=75412.87 unit=ft³
